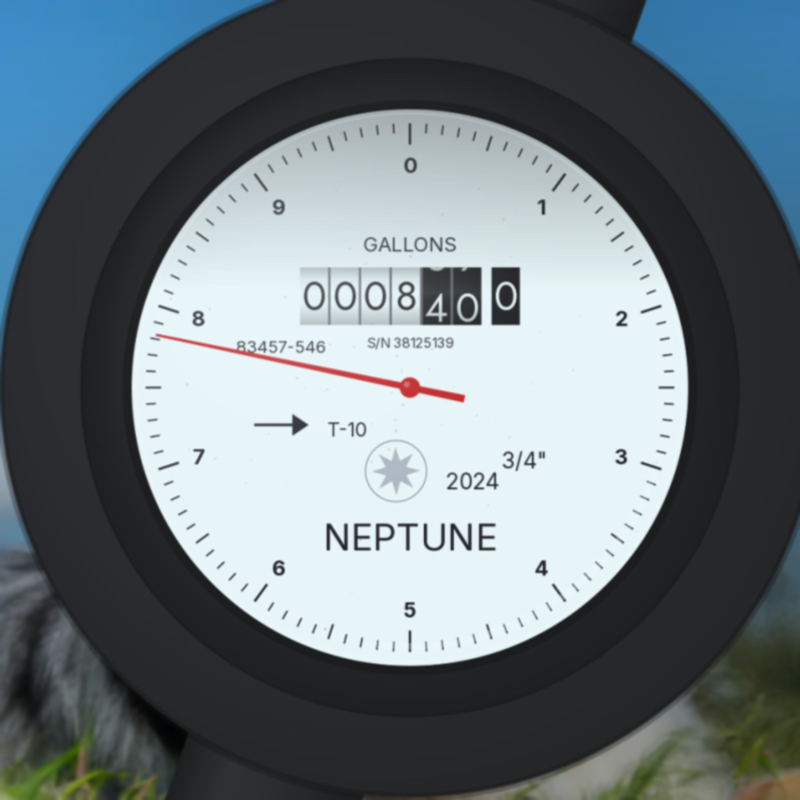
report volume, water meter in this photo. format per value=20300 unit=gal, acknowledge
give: value=8397.8 unit=gal
